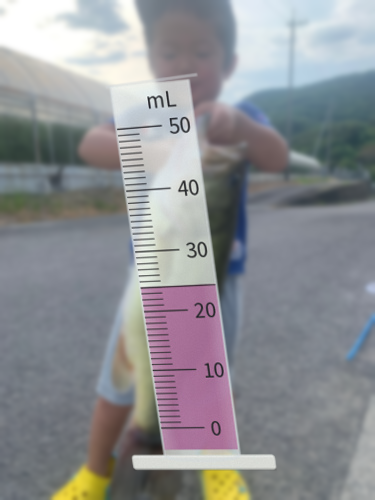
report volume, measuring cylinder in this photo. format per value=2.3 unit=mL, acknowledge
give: value=24 unit=mL
